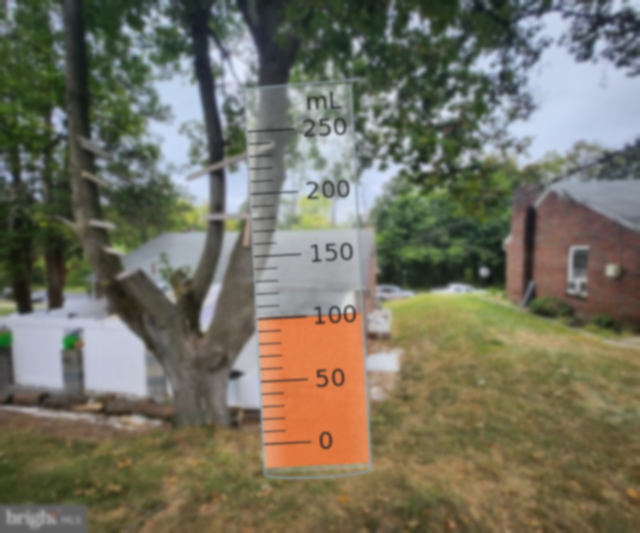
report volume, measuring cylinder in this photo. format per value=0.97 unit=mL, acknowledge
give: value=100 unit=mL
